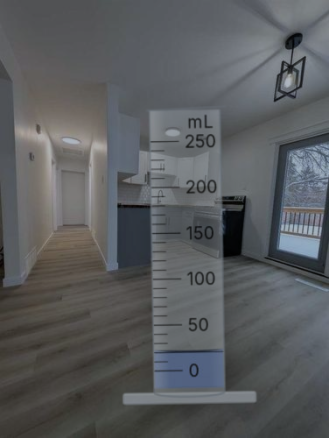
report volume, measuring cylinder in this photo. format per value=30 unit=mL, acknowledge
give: value=20 unit=mL
